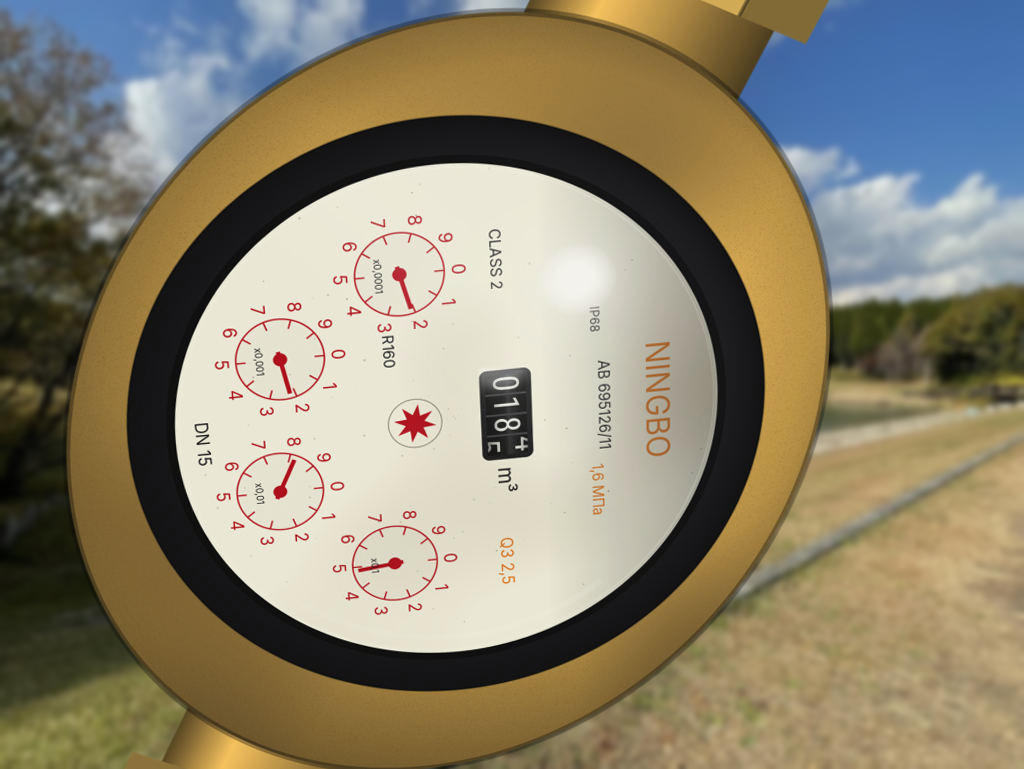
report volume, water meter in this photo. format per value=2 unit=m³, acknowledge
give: value=184.4822 unit=m³
